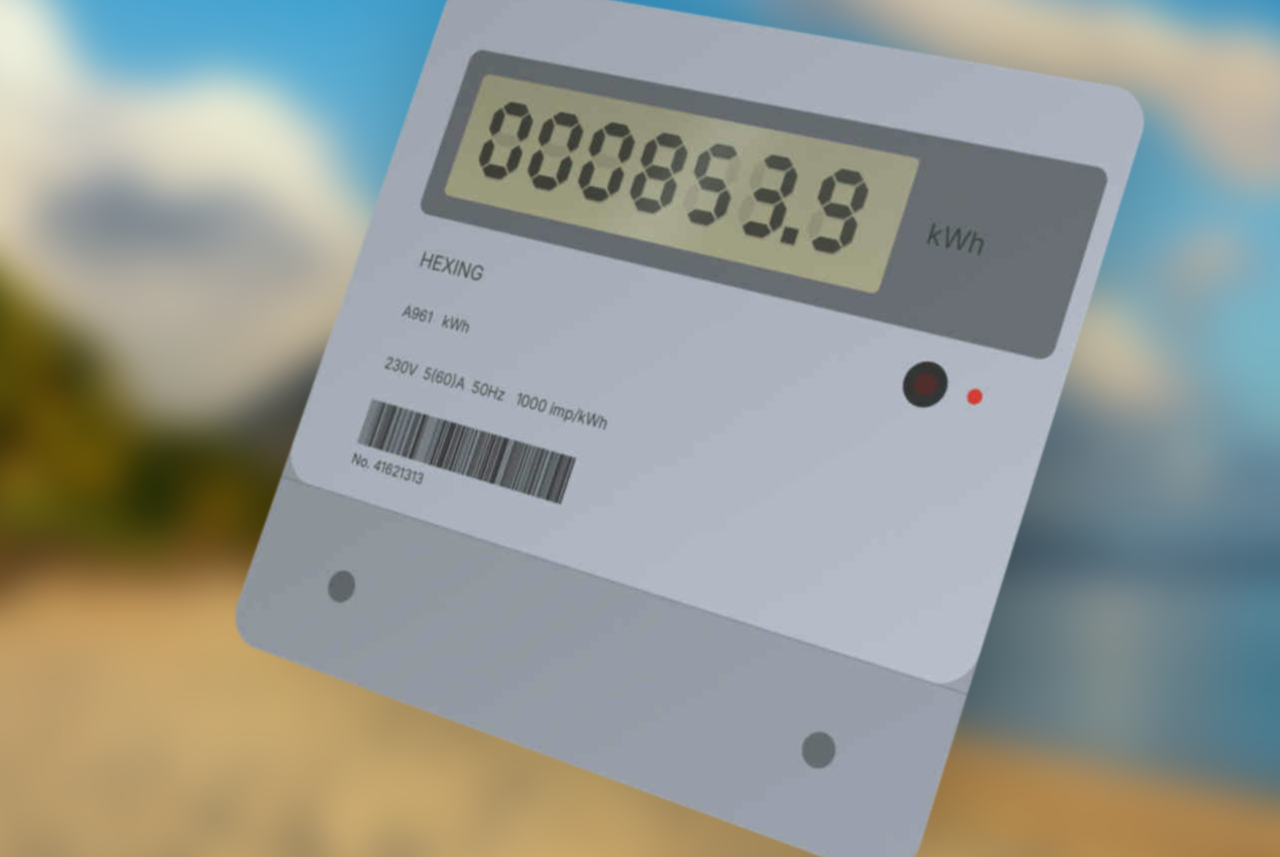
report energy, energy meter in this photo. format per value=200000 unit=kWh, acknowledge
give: value=853.9 unit=kWh
